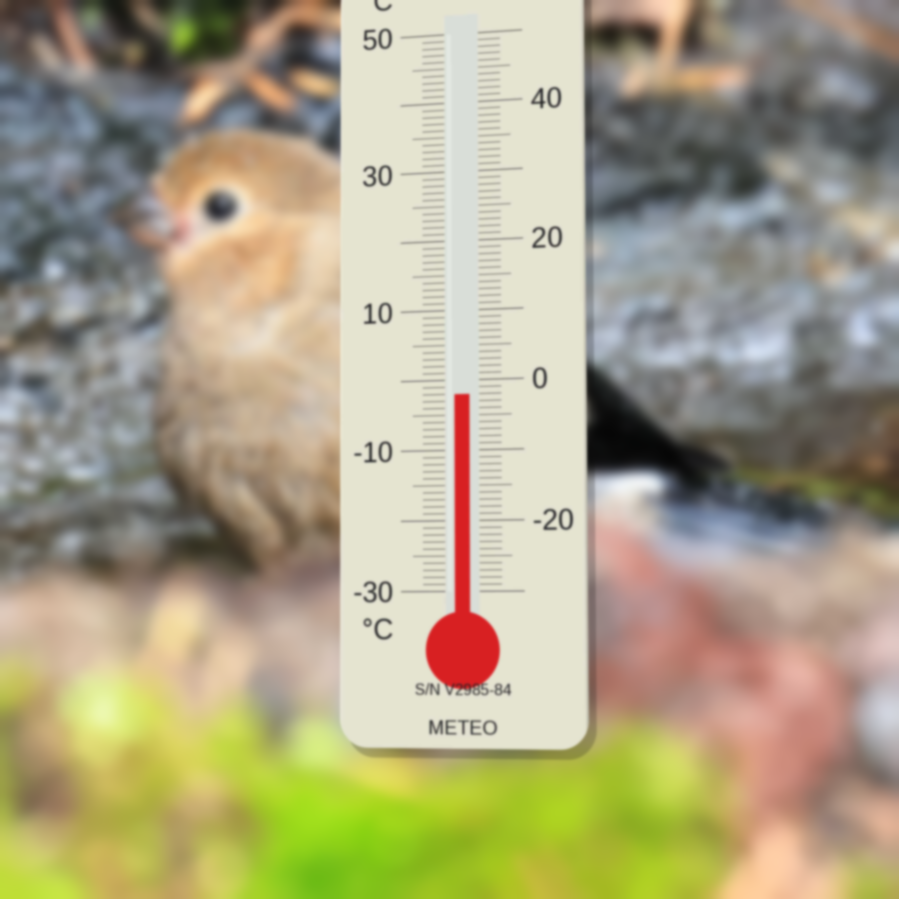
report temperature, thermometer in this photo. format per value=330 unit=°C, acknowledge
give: value=-2 unit=°C
